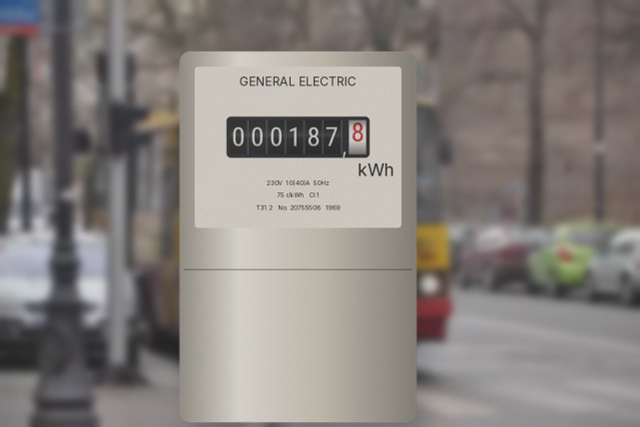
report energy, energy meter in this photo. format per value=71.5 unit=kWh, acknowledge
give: value=187.8 unit=kWh
